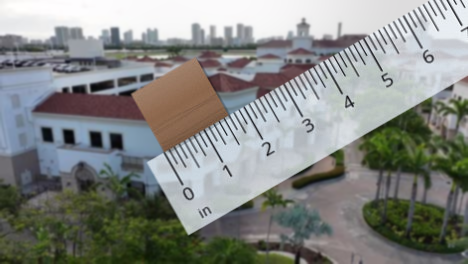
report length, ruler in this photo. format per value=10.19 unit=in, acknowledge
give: value=1.625 unit=in
